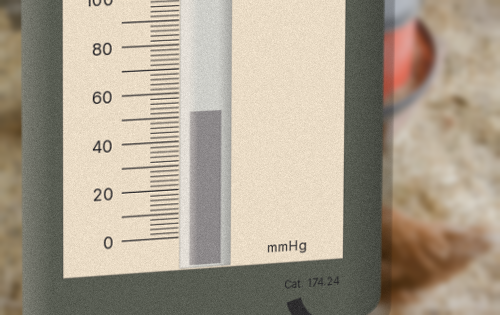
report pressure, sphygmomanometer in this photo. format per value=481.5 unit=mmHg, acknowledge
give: value=52 unit=mmHg
